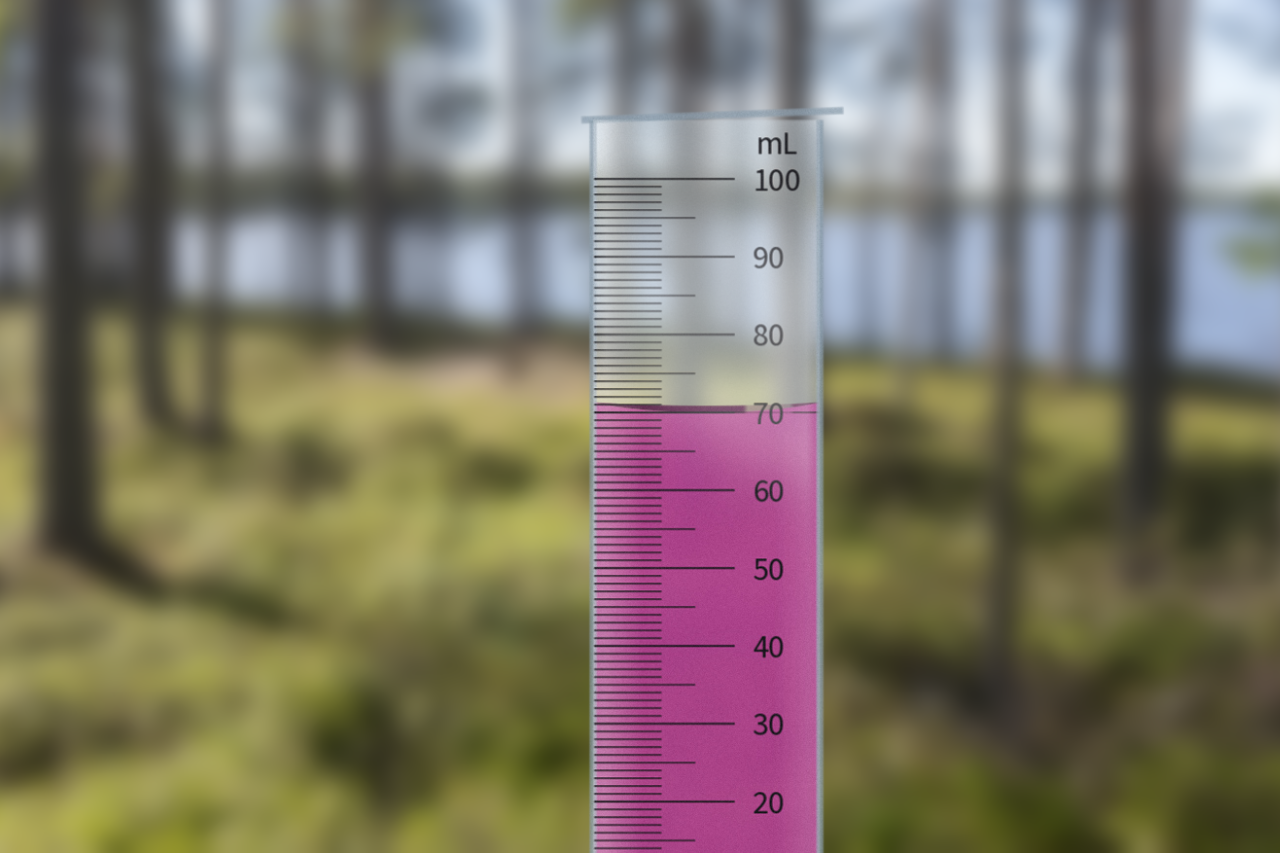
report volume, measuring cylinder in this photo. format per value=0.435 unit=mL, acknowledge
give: value=70 unit=mL
